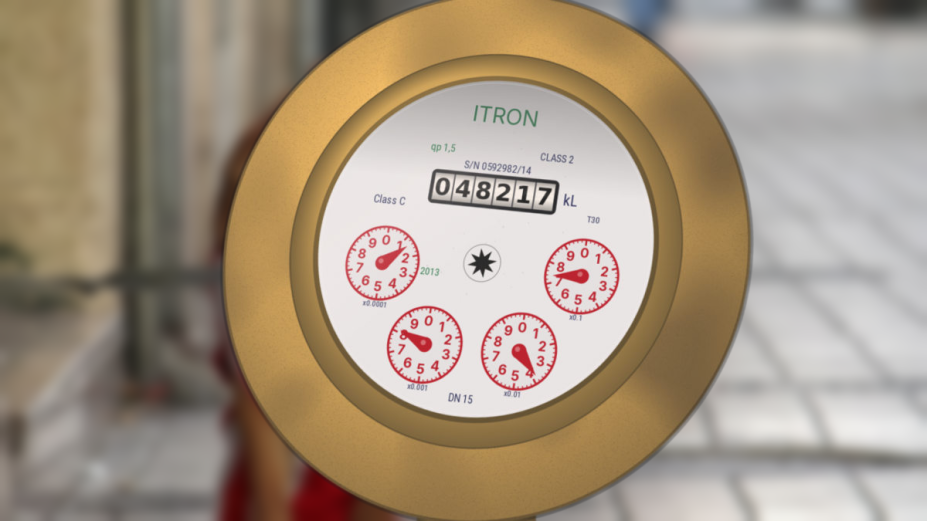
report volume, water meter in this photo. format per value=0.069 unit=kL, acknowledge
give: value=48217.7381 unit=kL
